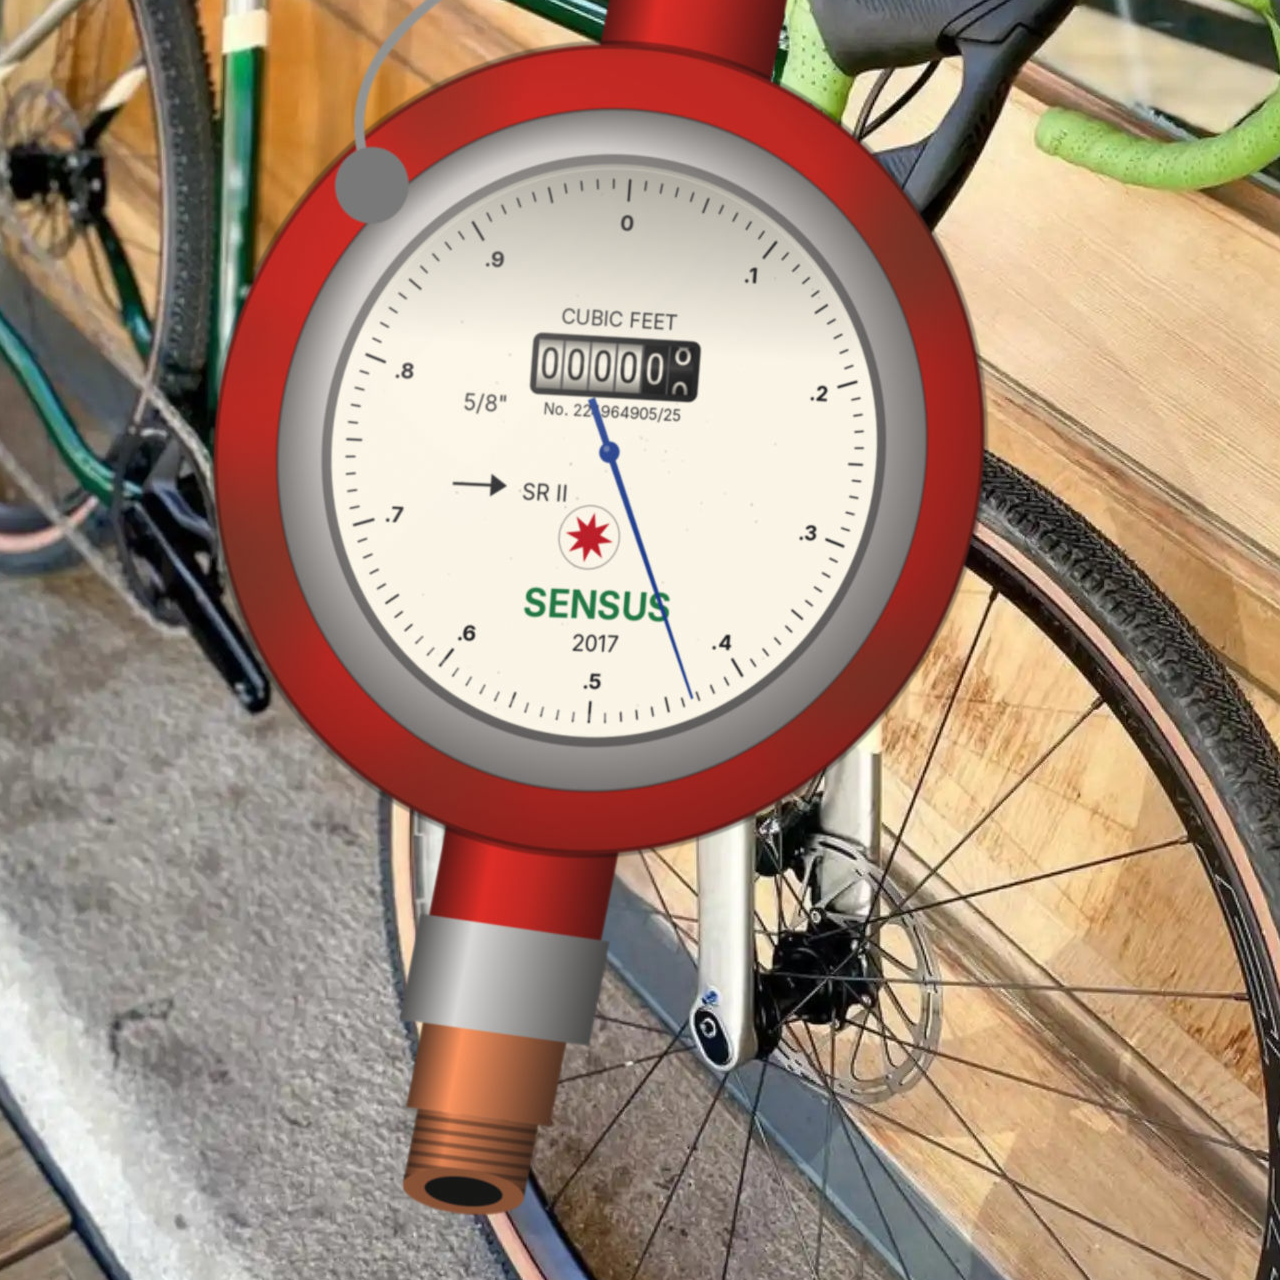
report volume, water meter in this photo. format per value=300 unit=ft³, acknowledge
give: value=8.43 unit=ft³
